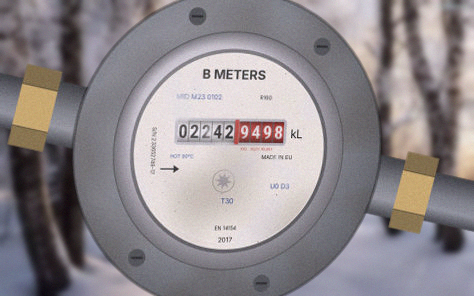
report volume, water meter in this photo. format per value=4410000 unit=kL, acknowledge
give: value=2242.9498 unit=kL
